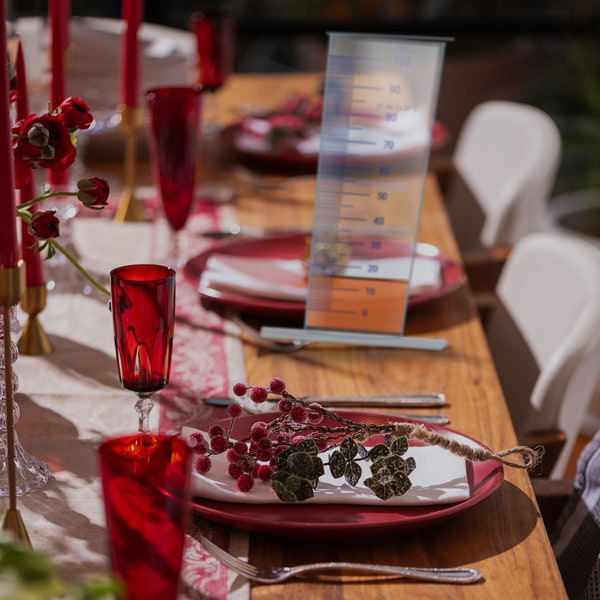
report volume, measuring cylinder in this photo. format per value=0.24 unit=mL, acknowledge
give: value=15 unit=mL
